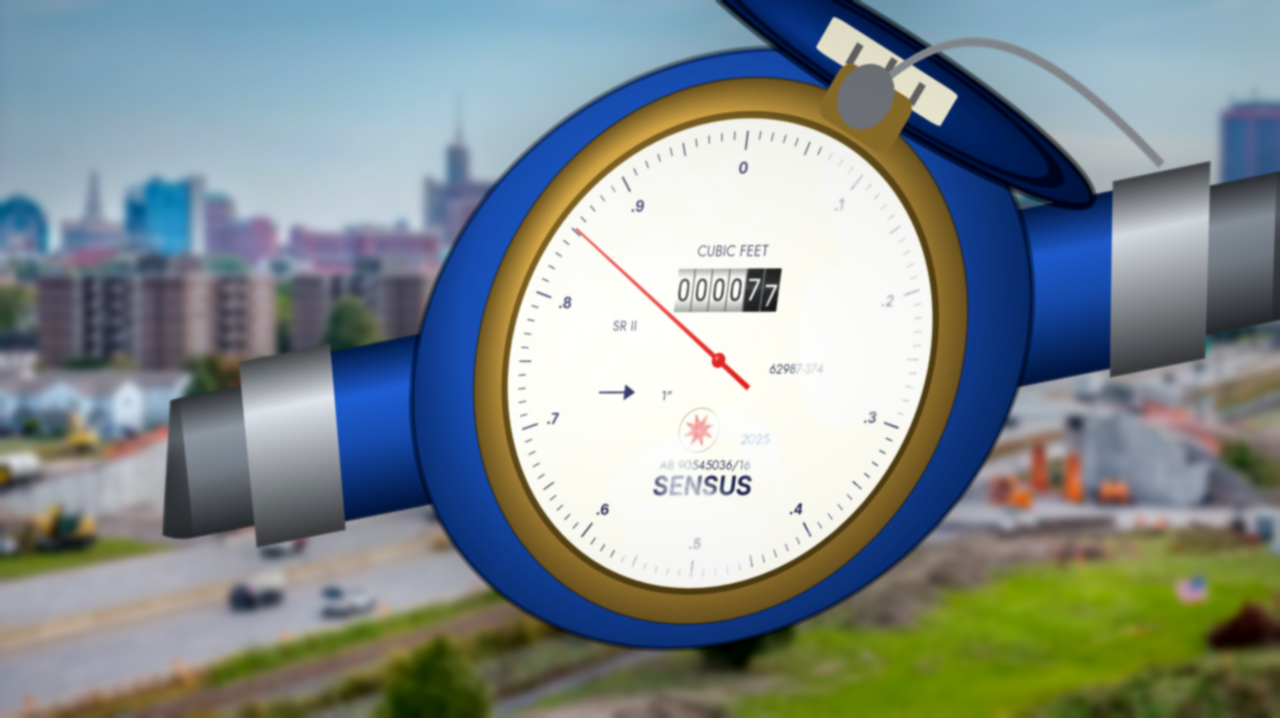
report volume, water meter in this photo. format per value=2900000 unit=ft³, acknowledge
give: value=76.85 unit=ft³
